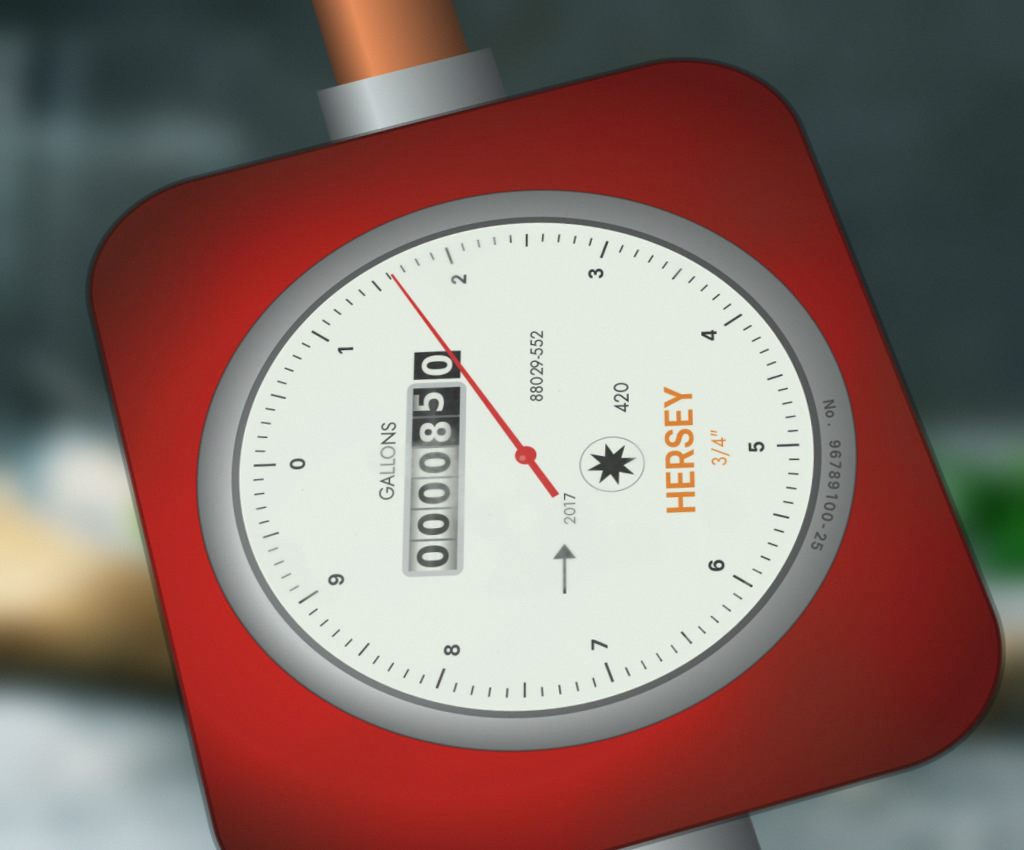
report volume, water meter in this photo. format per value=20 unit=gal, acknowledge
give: value=851.6 unit=gal
